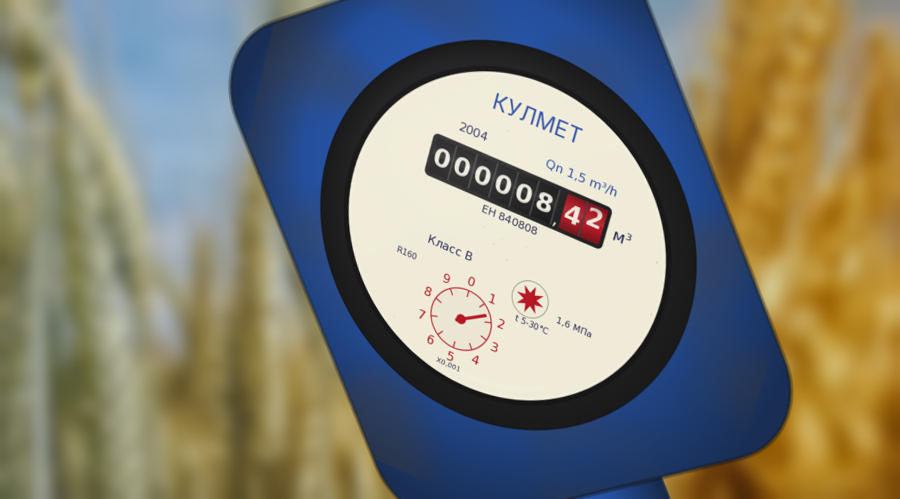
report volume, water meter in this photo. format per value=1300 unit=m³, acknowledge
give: value=8.421 unit=m³
